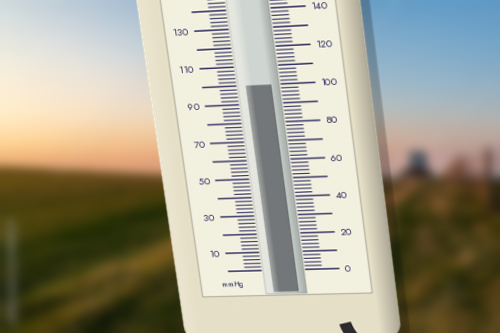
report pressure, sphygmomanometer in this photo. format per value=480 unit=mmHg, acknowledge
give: value=100 unit=mmHg
